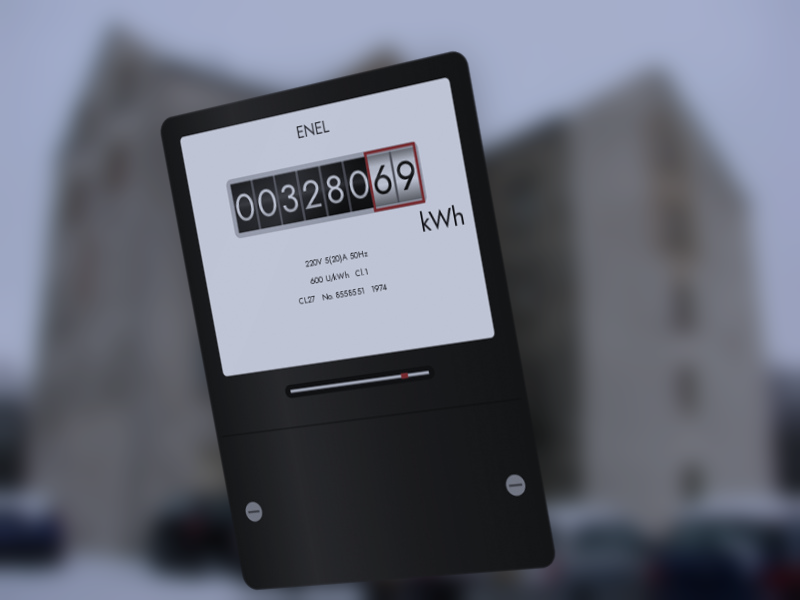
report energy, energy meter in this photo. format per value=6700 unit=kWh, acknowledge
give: value=3280.69 unit=kWh
